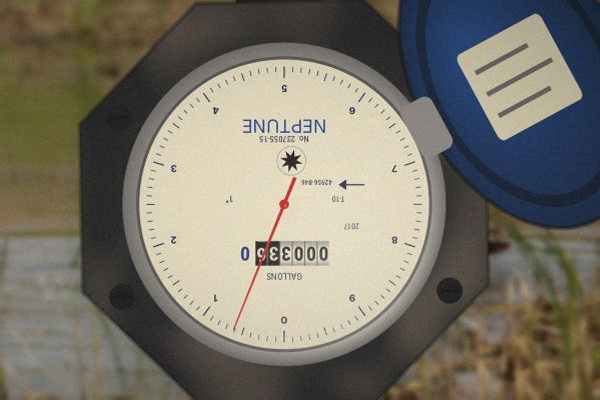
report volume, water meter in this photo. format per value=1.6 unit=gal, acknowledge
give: value=3360.6 unit=gal
